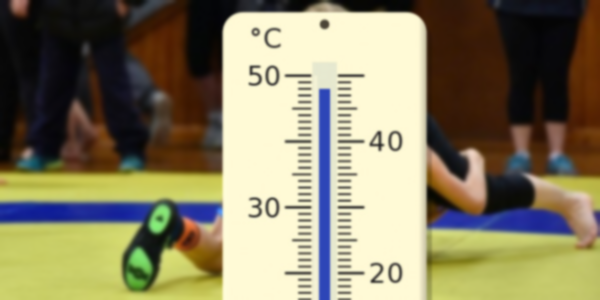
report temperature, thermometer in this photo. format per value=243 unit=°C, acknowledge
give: value=48 unit=°C
